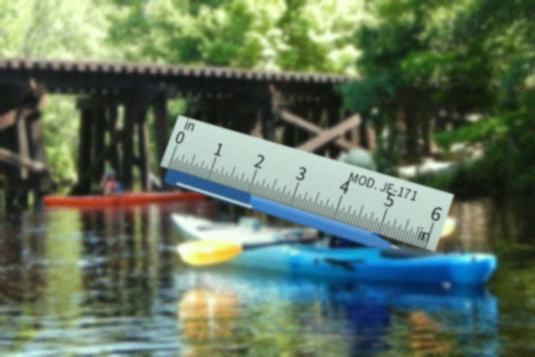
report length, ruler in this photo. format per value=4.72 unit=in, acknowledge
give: value=5.5 unit=in
